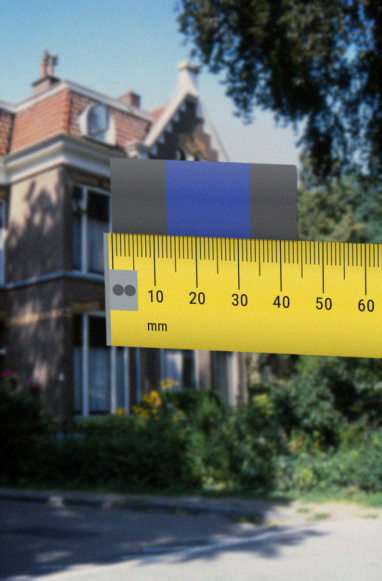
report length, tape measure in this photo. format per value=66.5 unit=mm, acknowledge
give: value=44 unit=mm
